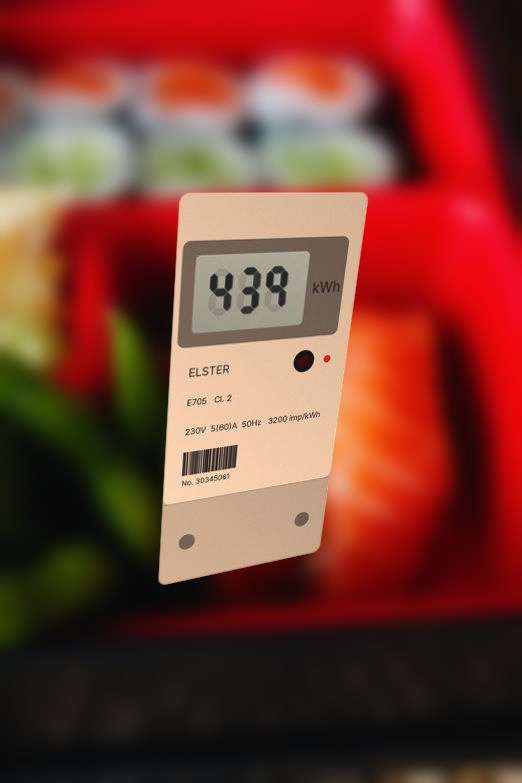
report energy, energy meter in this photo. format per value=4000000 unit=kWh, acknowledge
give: value=439 unit=kWh
